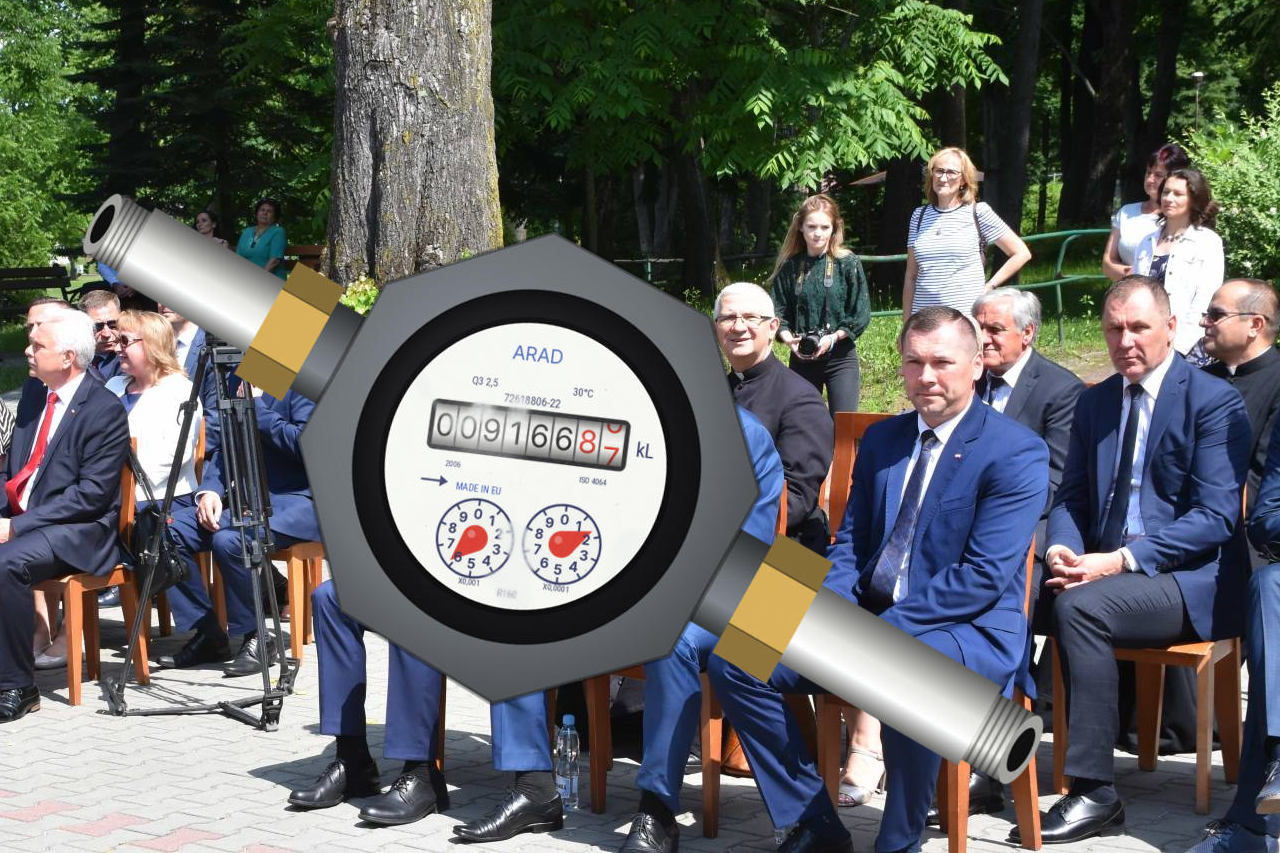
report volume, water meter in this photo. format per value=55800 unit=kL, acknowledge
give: value=9166.8661 unit=kL
